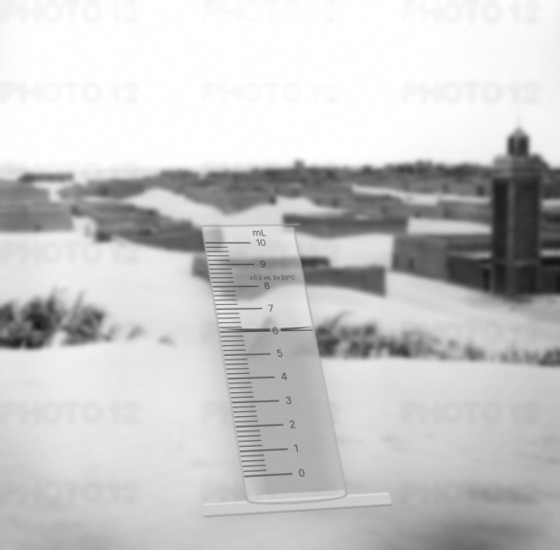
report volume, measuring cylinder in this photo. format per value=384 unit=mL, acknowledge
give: value=6 unit=mL
